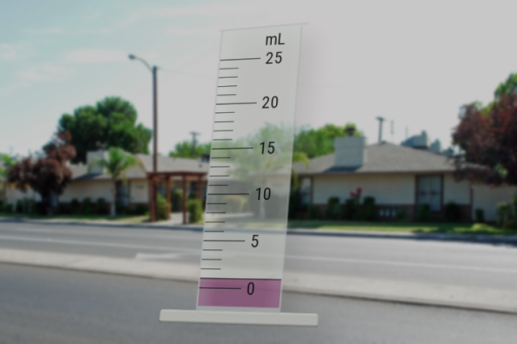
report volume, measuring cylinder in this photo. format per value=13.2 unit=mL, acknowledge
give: value=1 unit=mL
